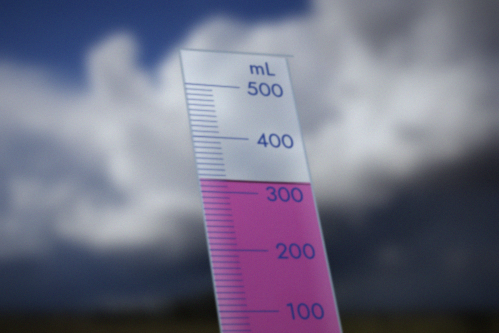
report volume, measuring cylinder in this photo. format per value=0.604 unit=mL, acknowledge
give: value=320 unit=mL
